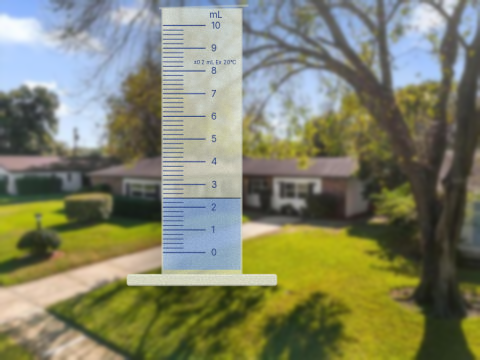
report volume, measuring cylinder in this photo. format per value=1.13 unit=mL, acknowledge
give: value=2.4 unit=mL
